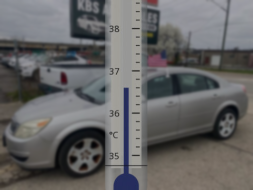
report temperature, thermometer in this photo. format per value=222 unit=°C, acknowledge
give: value=36.6 unit=°C
